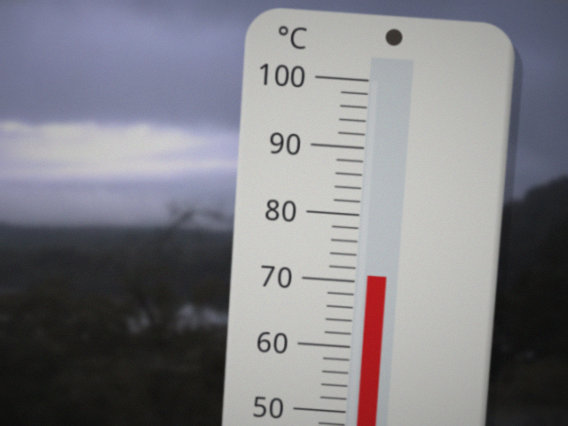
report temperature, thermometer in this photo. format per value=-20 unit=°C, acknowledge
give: value=71 unit=°C
